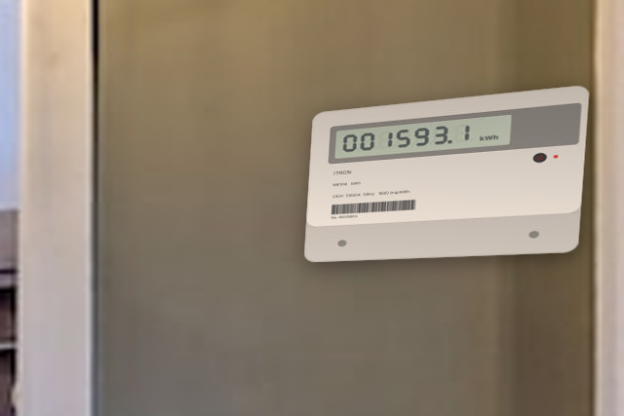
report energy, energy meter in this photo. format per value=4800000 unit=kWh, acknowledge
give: value=1593.1 unit=kWh
